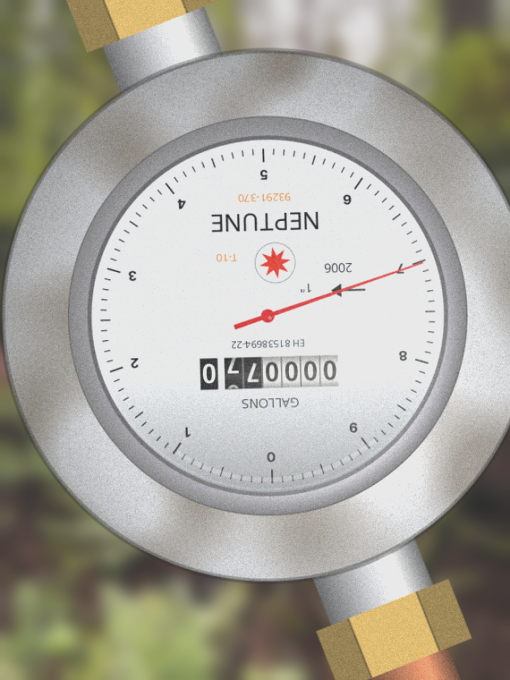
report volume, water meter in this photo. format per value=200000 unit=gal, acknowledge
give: value=767.0 unit=gal
